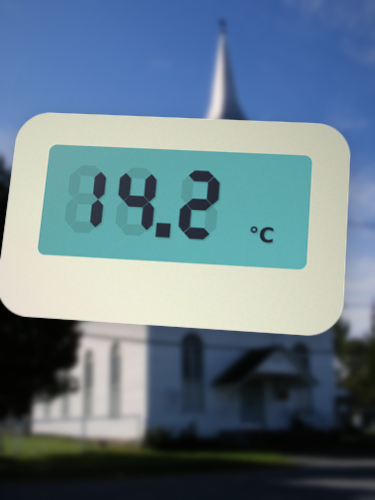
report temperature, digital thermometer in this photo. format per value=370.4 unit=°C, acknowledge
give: value=14.2 unit=°C
